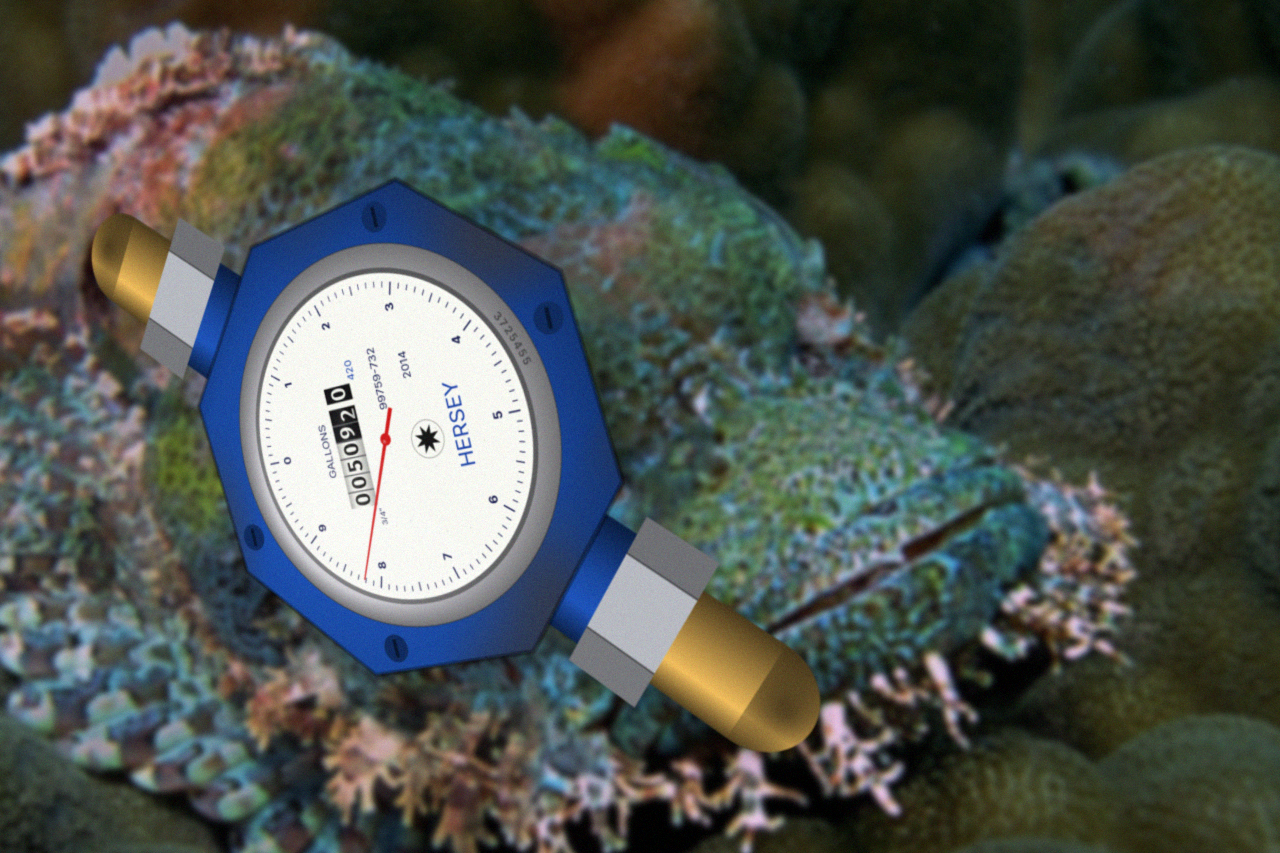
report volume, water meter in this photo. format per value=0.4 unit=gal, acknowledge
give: value=50918.2 unit=gal
